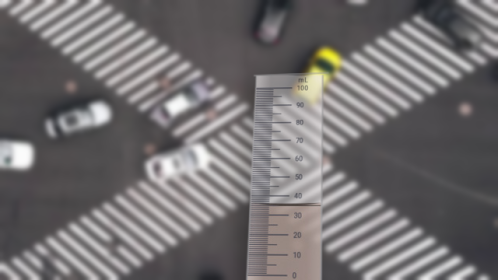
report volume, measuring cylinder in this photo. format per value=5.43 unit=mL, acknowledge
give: value=35 unit=mL
